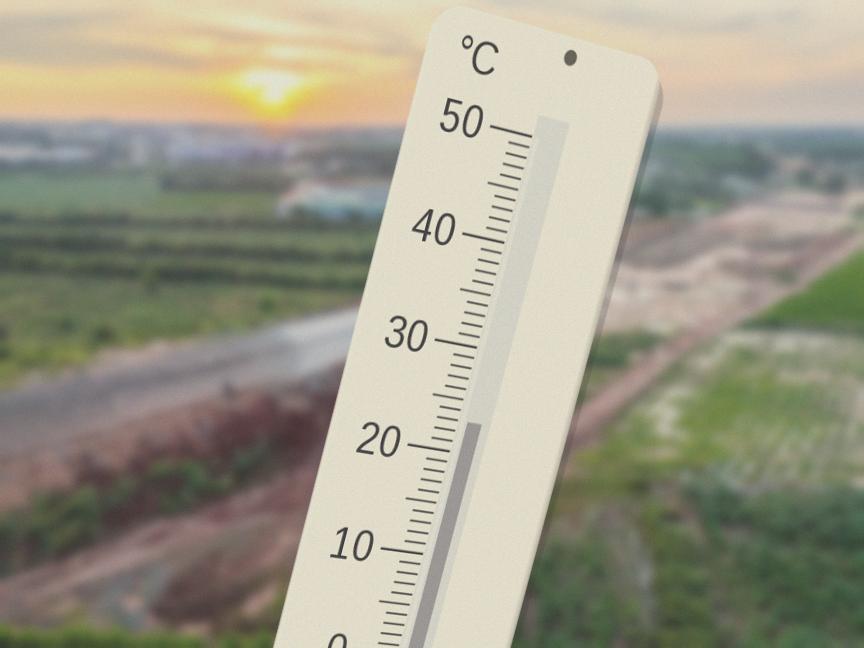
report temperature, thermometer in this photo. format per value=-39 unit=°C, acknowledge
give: value=23 unit=°C
